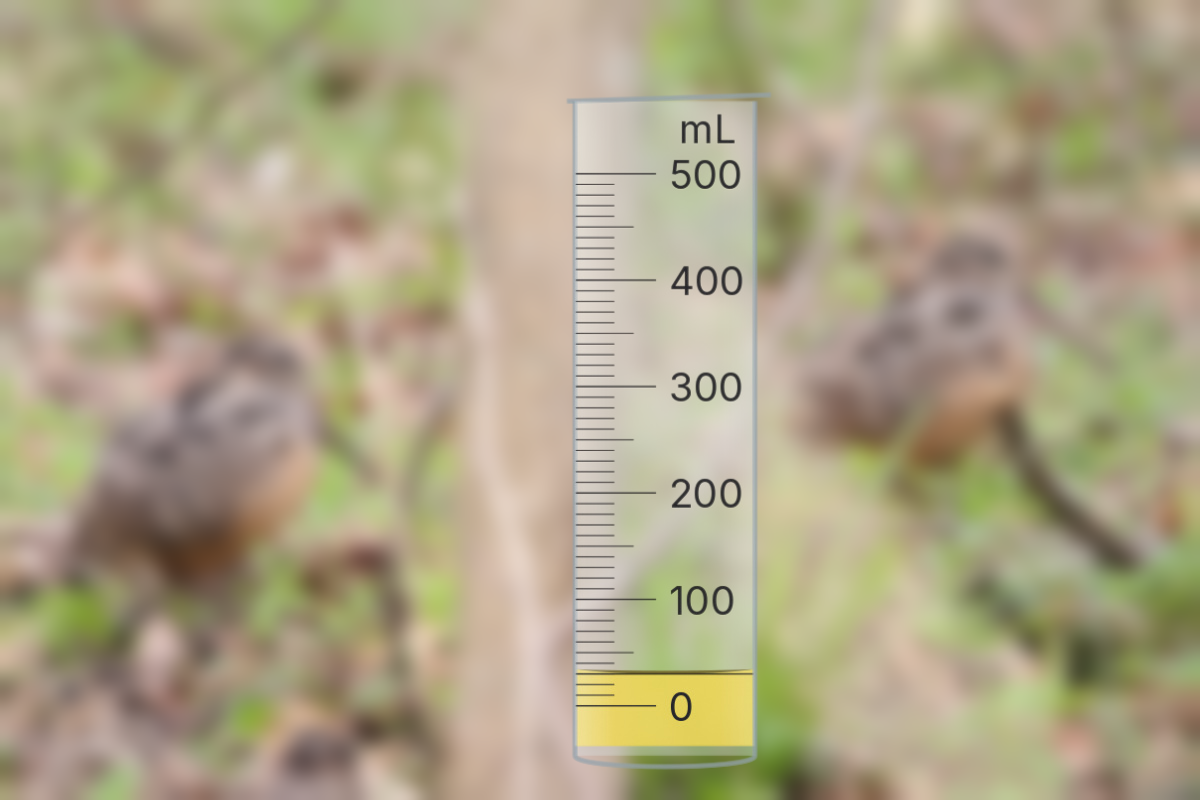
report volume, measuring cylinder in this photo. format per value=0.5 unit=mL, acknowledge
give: value=30 unit=mL
